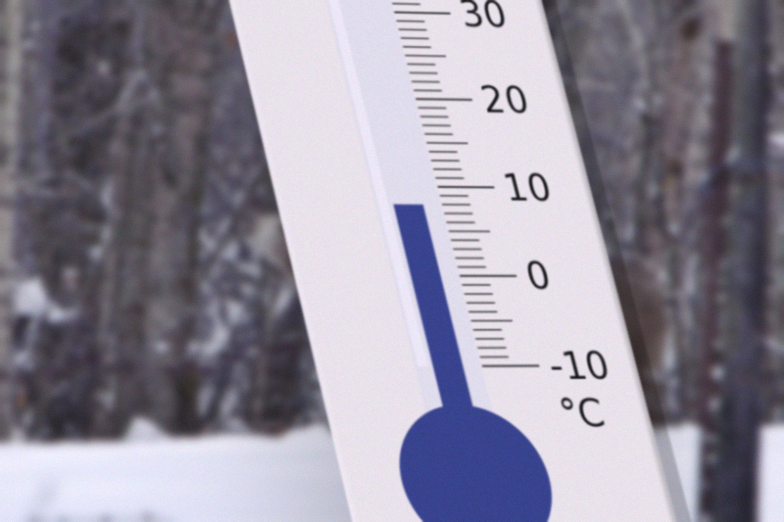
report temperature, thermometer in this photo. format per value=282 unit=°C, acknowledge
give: value=8 unit=°C
